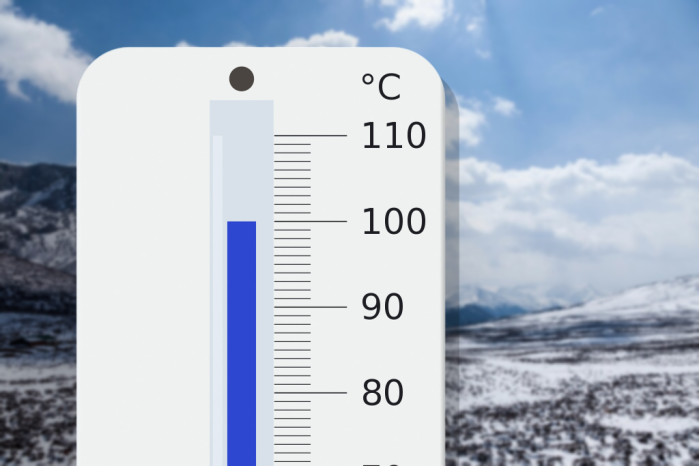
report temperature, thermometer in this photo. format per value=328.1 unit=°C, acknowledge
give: value=100 unit=°C
